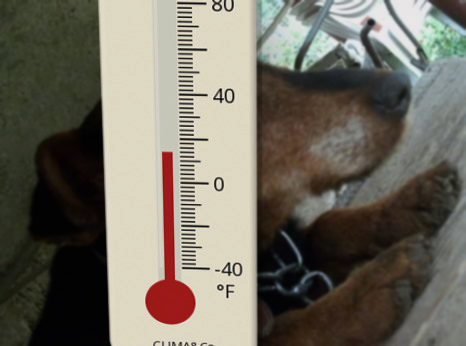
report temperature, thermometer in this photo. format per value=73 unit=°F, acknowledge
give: value=14 unit=°F
